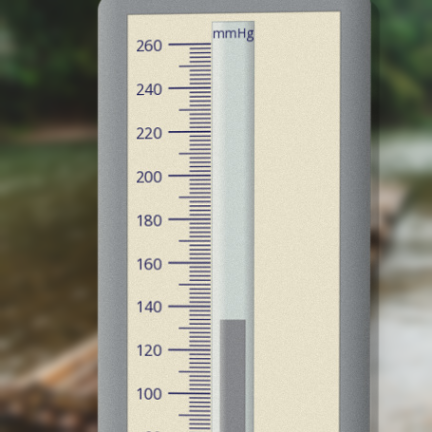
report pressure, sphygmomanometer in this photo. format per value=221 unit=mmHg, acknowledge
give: value=134 unit=mmHg
